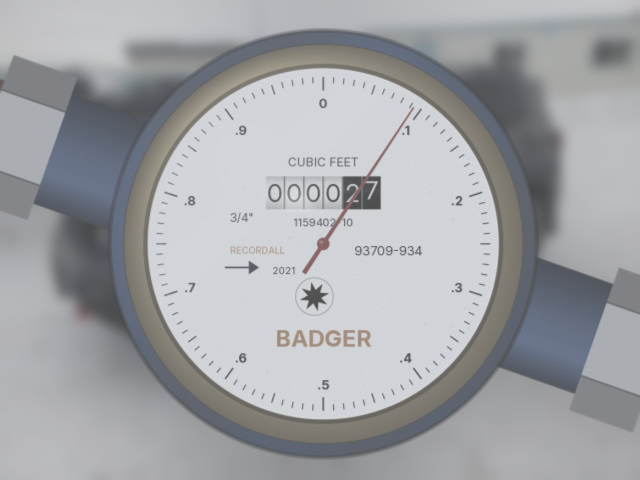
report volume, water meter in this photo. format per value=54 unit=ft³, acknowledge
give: value=27.09 unit=ft³
